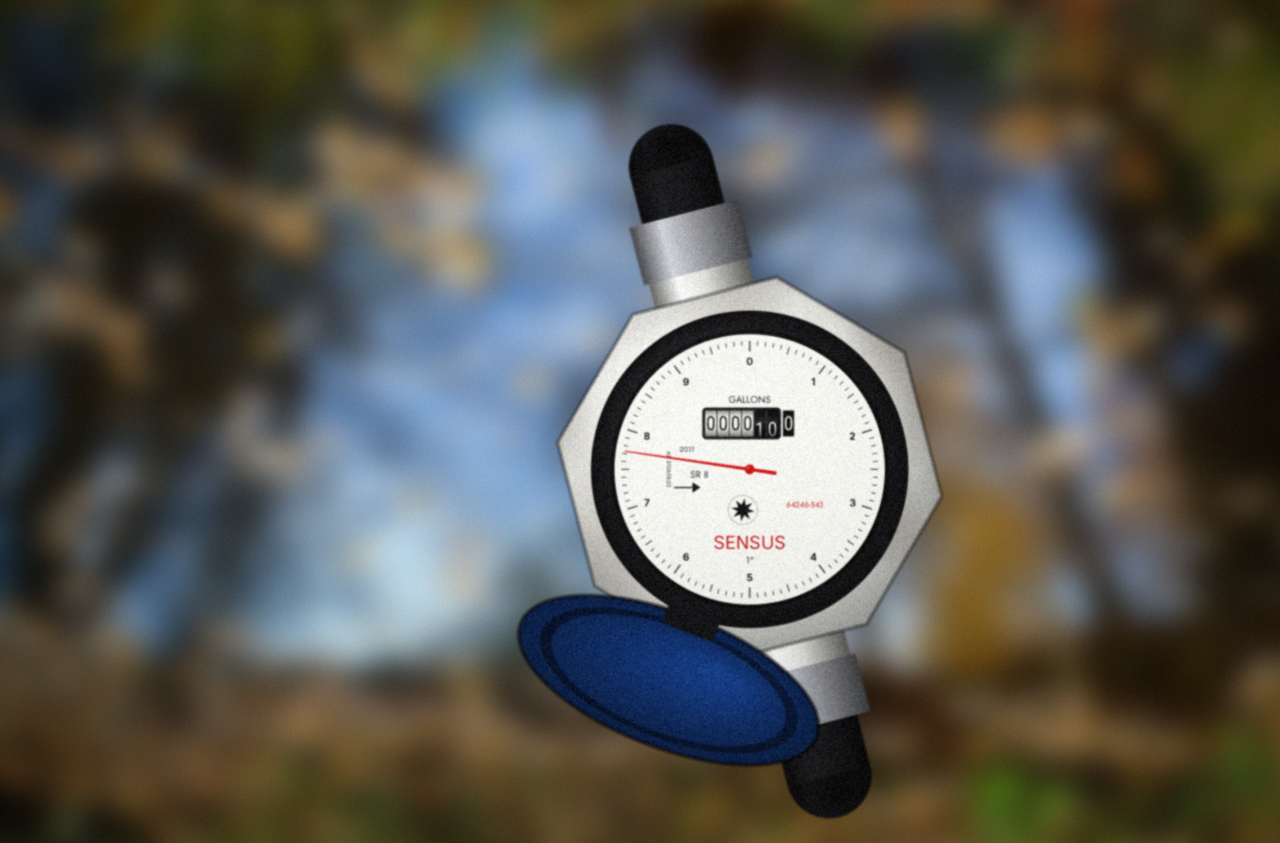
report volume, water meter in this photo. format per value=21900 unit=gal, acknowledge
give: value=97.7 unit=gal
